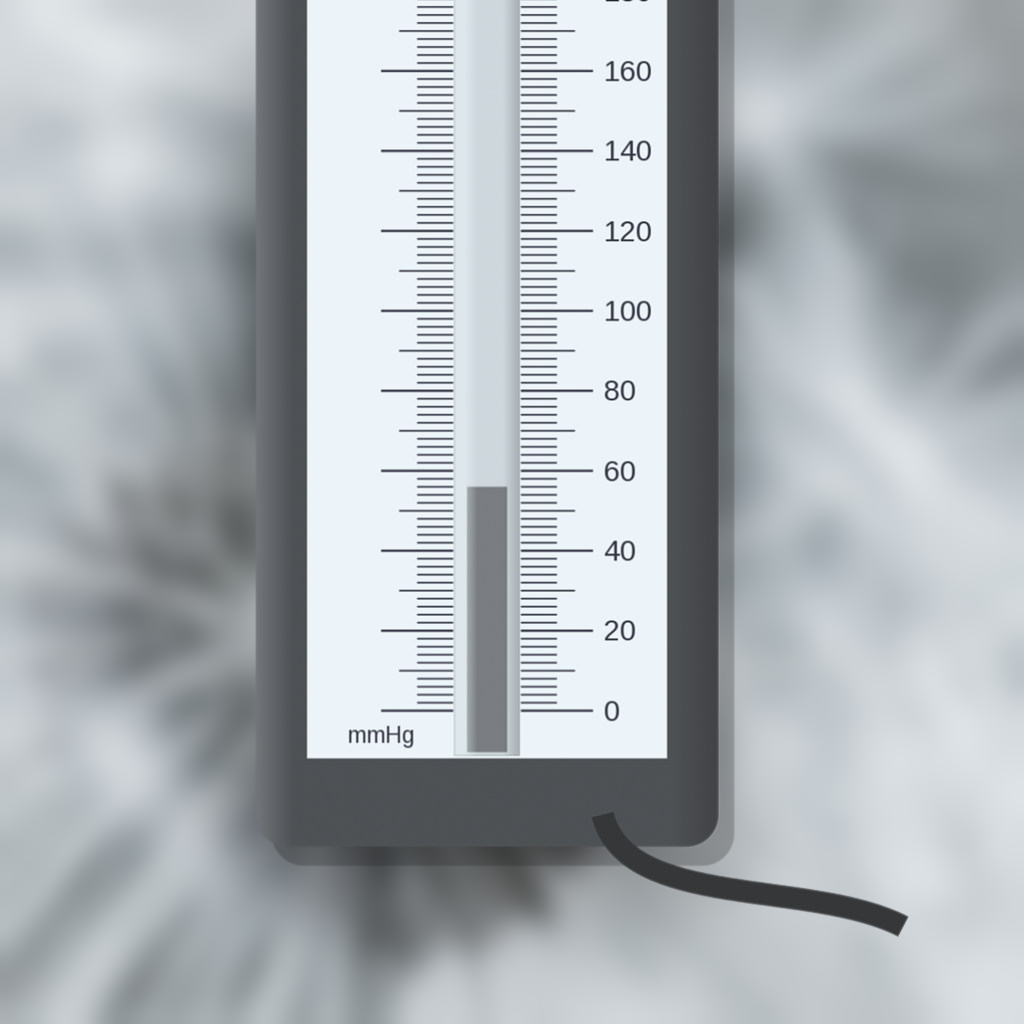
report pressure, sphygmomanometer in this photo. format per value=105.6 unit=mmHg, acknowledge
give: value=56 unit=mmHg
